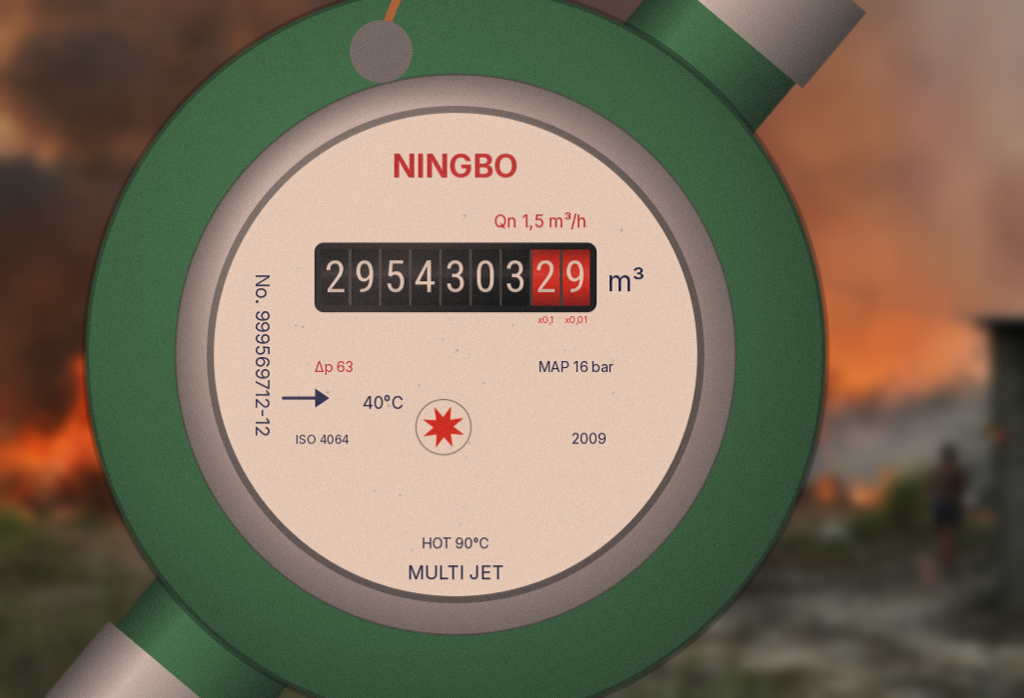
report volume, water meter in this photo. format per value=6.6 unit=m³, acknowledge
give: value=2954303.29 unit=m³
